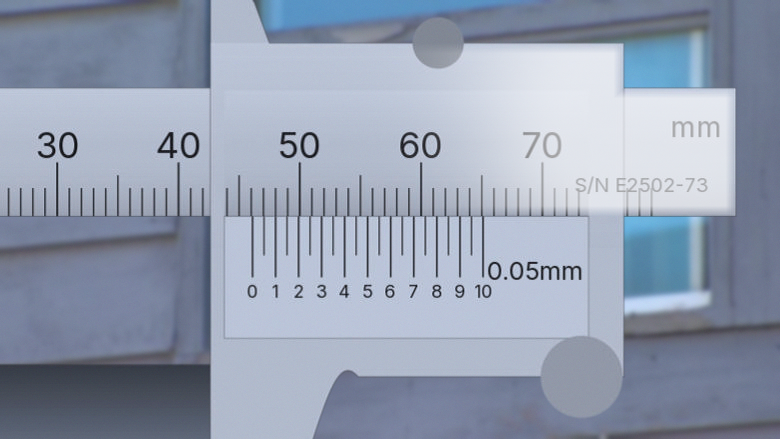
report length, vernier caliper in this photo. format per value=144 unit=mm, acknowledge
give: value=46.1 unit=mm
